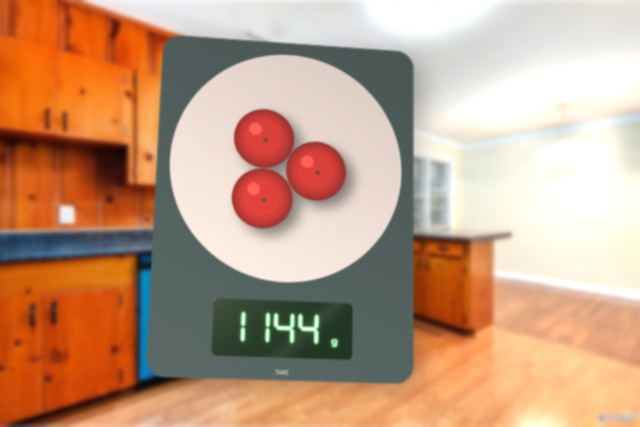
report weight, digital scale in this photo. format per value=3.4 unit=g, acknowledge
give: value=1144 unit=g
